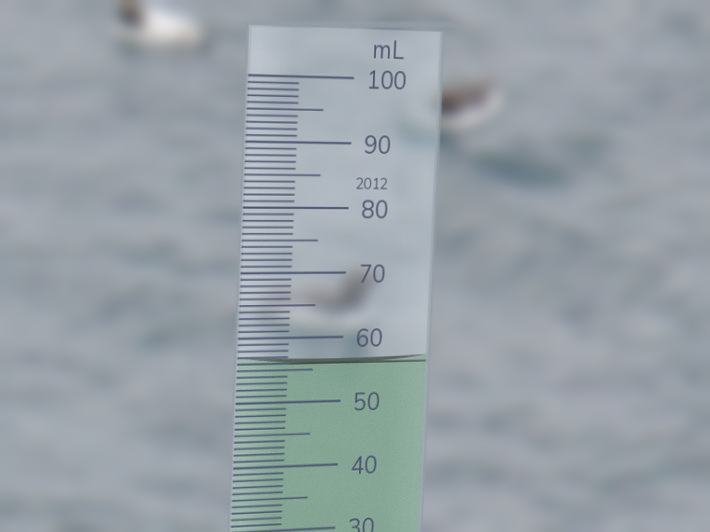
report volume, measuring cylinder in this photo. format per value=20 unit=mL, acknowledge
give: value=56 unit=mL
